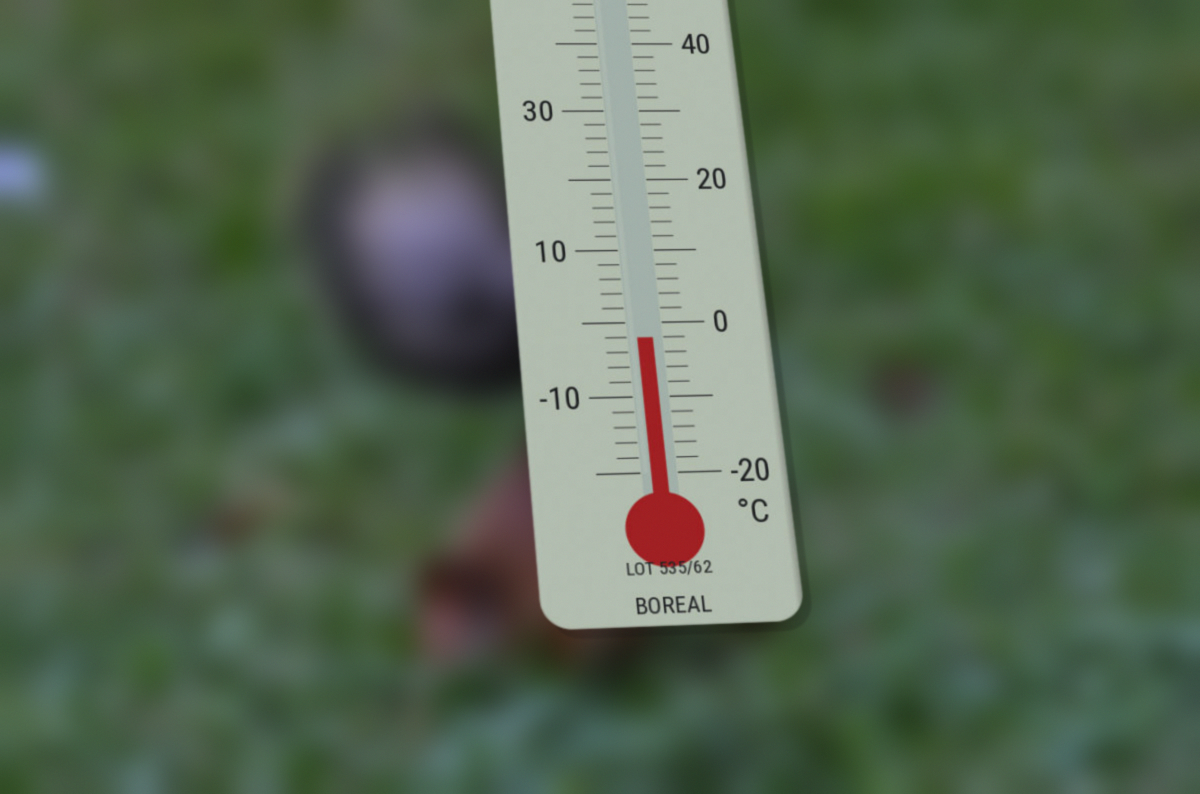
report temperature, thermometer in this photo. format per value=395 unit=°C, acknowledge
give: value=-2 unit=°C
